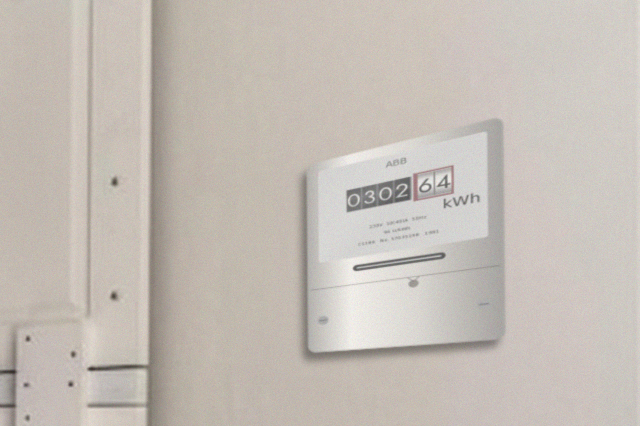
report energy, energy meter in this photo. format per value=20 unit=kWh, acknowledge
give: value=302.64 unit=kWh
